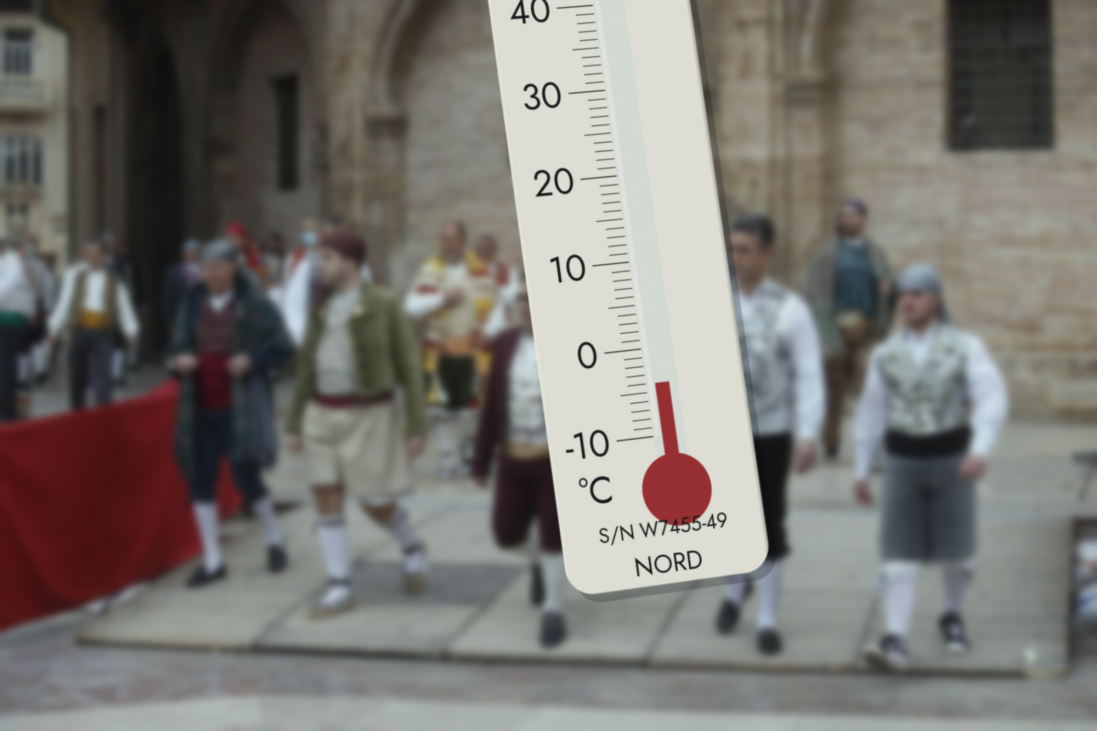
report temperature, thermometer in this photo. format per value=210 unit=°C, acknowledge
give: value=-4 unit=°C
